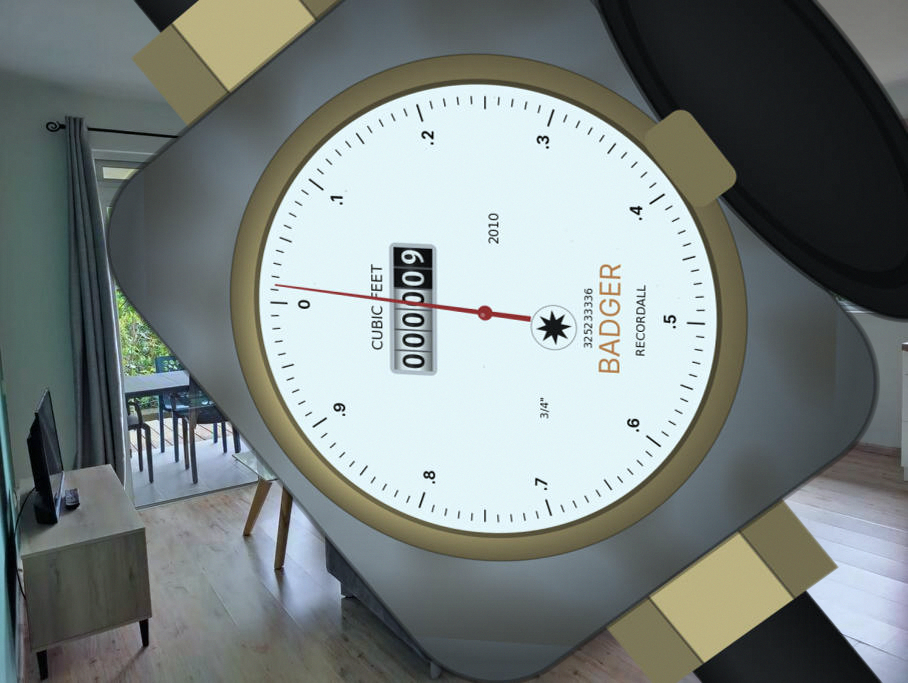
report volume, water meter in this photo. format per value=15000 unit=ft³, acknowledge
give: value=9.01 unit=ft³
